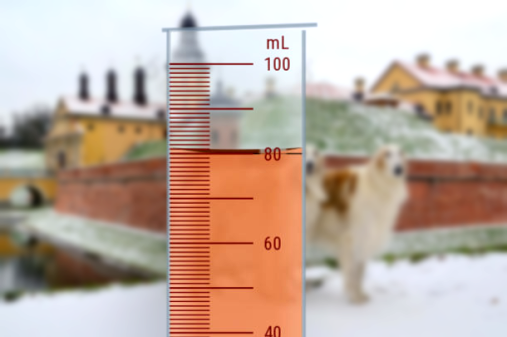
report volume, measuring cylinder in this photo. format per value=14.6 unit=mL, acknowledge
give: value=80 unit=mL
